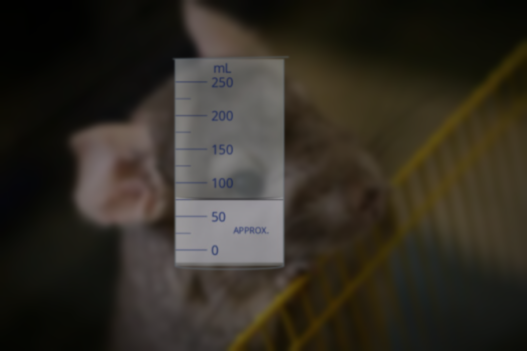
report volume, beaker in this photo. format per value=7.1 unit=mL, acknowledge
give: value=75 unit=mL
